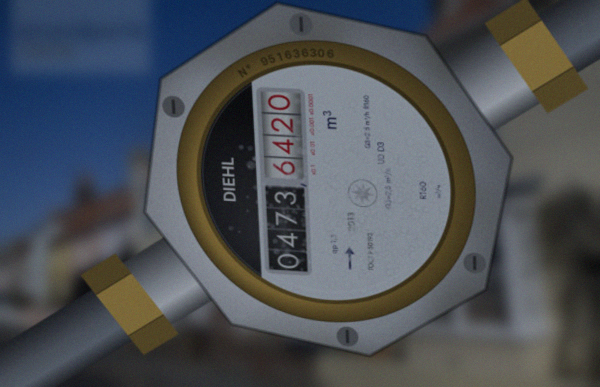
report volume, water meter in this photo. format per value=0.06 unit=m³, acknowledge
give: value=473.6420 unit=m³
